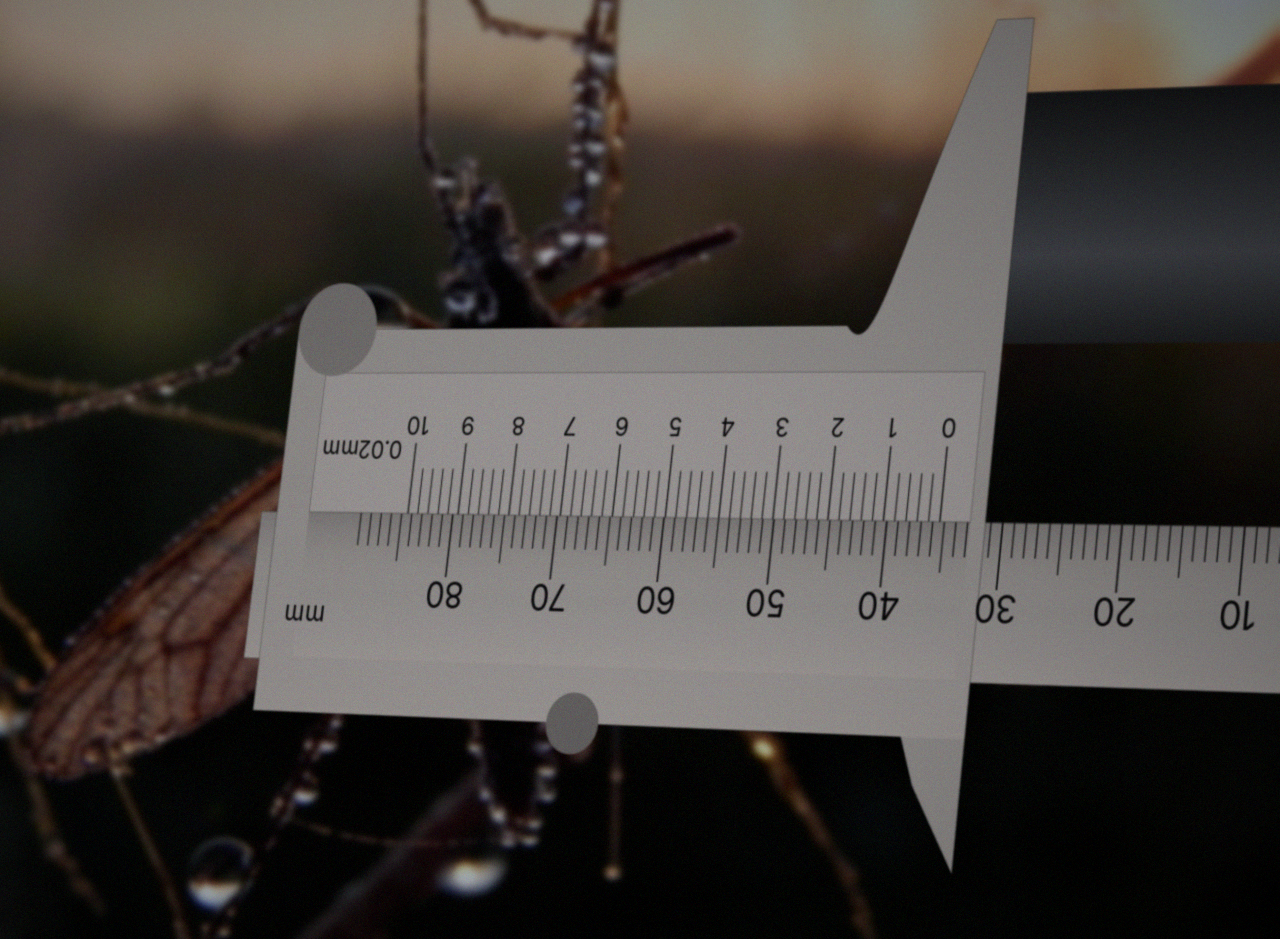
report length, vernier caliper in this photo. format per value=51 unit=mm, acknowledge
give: value=35.4 unit=mm
